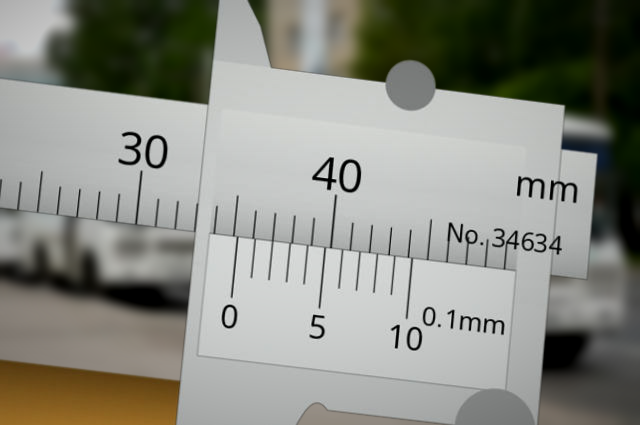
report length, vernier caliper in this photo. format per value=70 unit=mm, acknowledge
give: value=35.2 unit=mm
